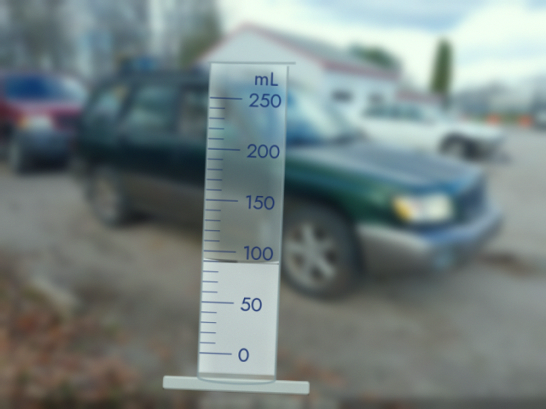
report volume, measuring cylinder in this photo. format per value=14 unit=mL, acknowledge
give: value=90 unit=mL
